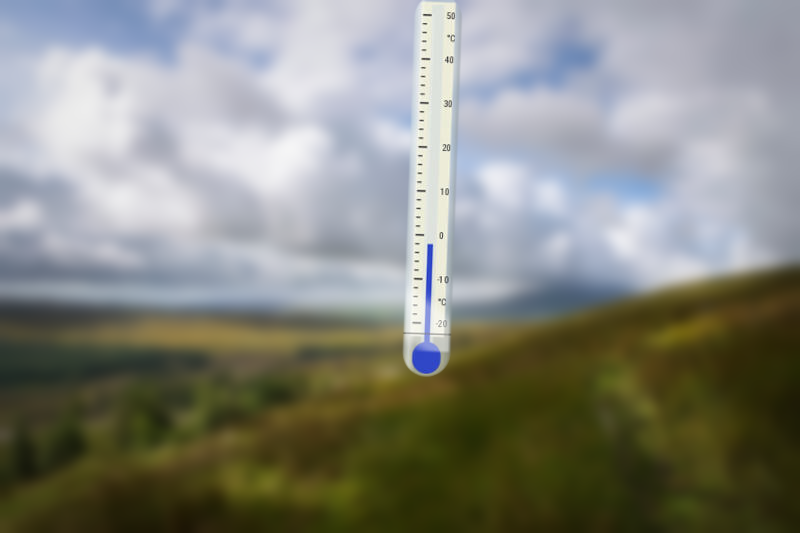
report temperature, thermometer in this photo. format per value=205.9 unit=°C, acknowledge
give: value=-2 unit=°C
